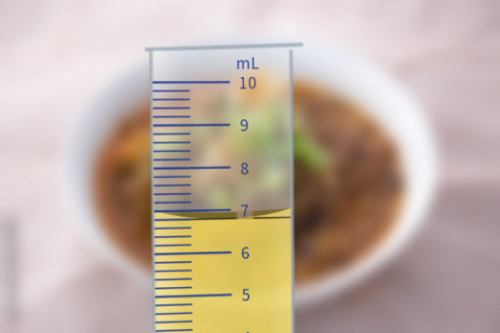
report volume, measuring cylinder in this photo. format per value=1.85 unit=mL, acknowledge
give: value=6.8 unit=mL
